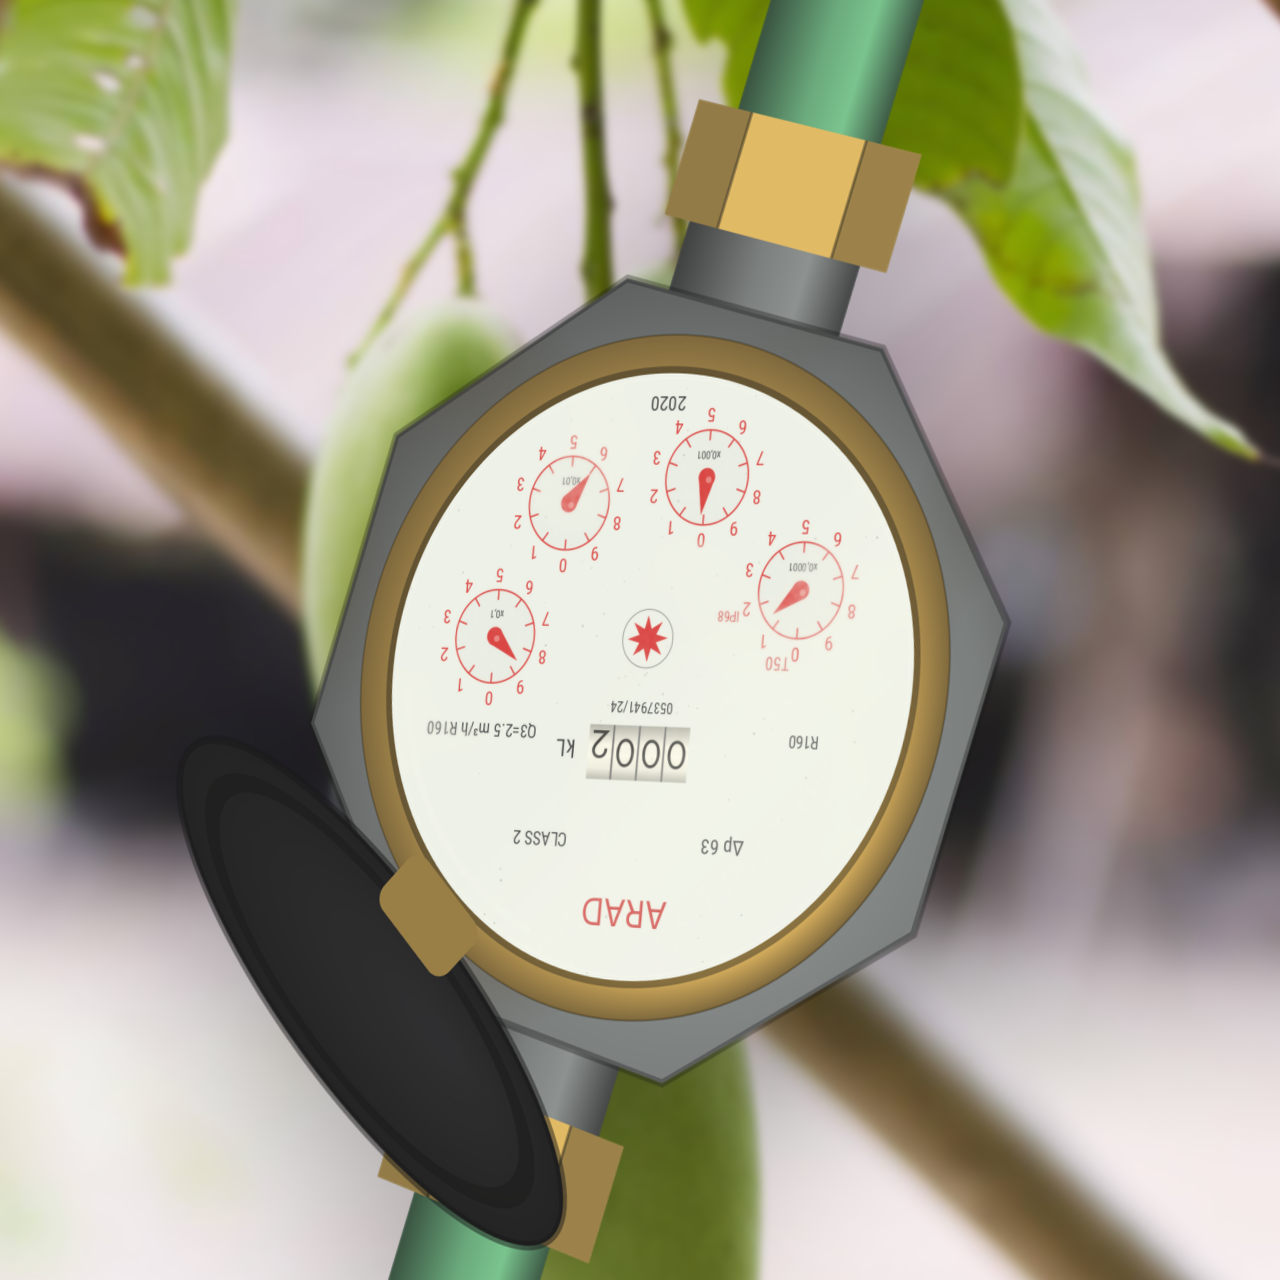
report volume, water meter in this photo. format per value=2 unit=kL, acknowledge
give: value=1.8601 unit=kL
